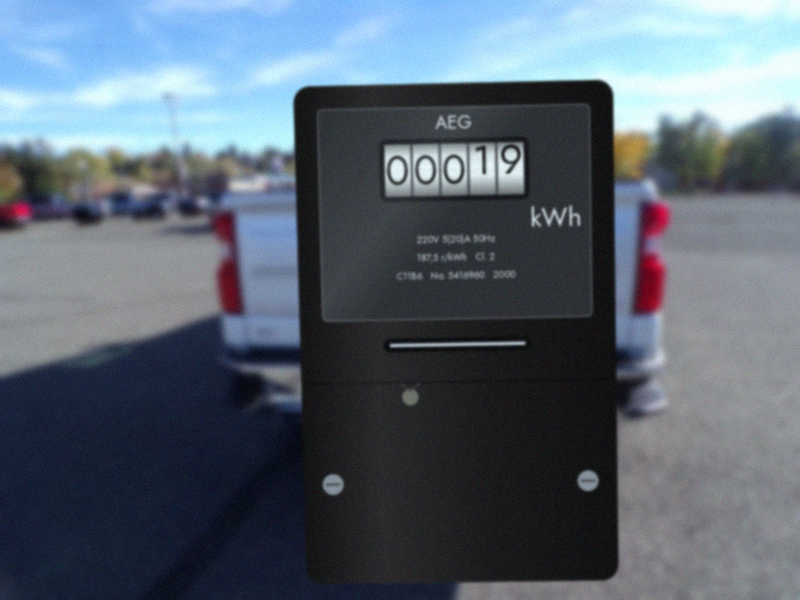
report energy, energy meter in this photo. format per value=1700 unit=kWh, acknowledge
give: value=19 unit=kWh
